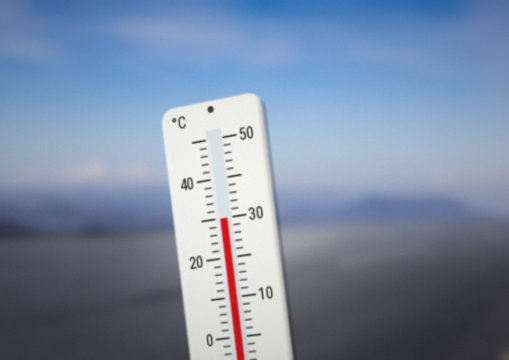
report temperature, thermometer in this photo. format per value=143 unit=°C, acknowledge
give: value=30 unit=°C
